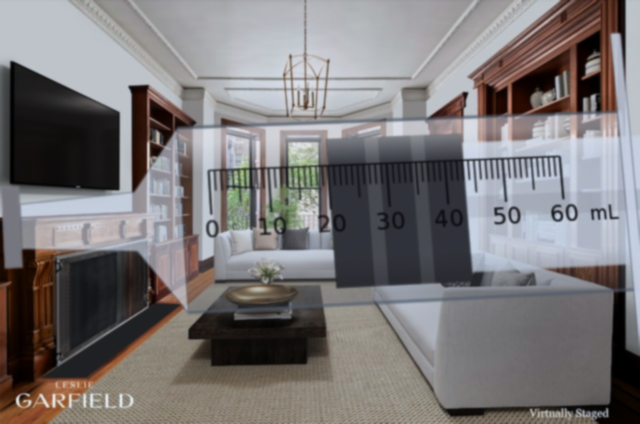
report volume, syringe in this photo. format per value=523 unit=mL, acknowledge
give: value=20 unit=mL
